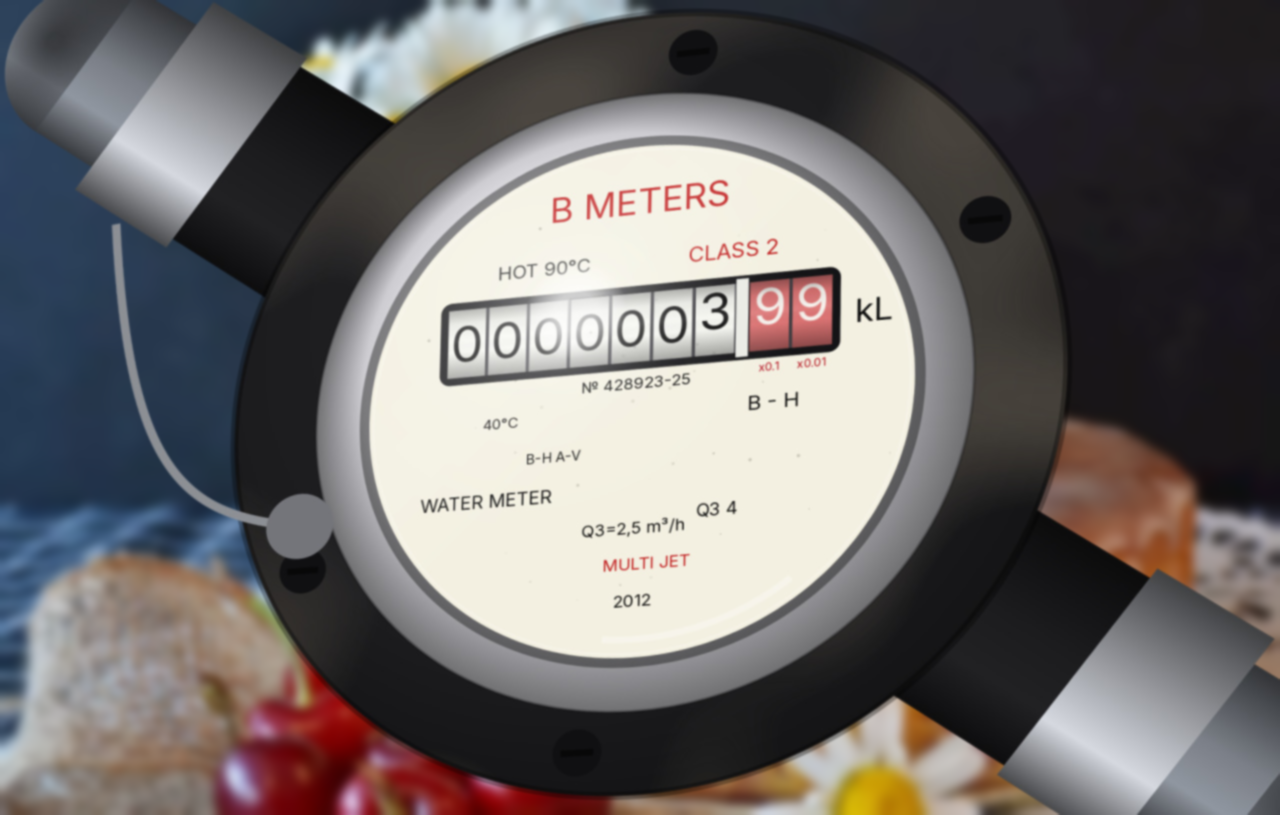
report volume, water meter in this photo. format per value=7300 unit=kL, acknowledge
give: value=3.99 unit=kL
